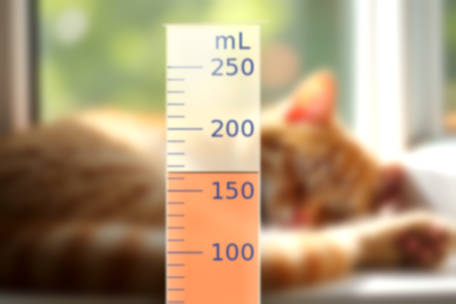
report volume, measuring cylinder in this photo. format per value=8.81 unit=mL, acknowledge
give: value=165 unit=mL
